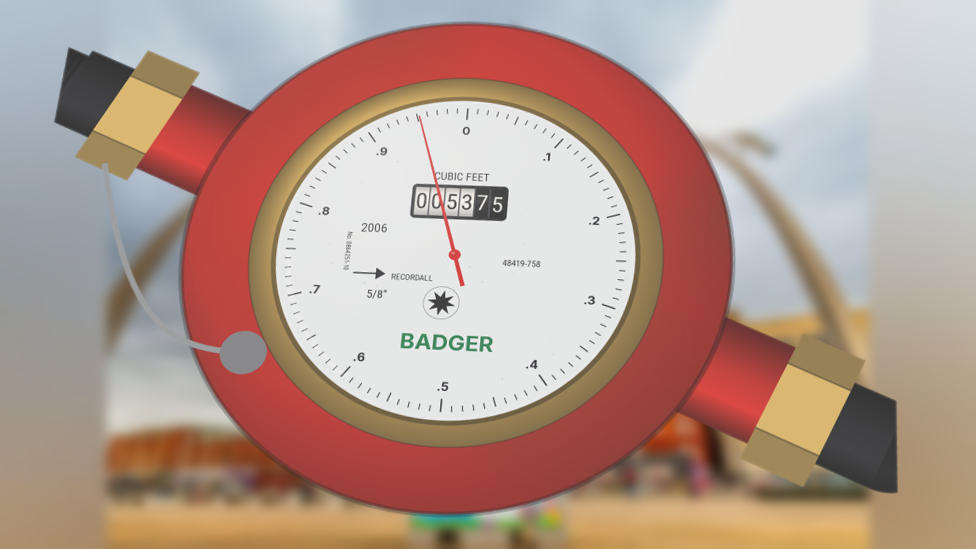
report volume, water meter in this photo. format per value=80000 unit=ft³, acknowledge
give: value=5374.95 unit=ft³
